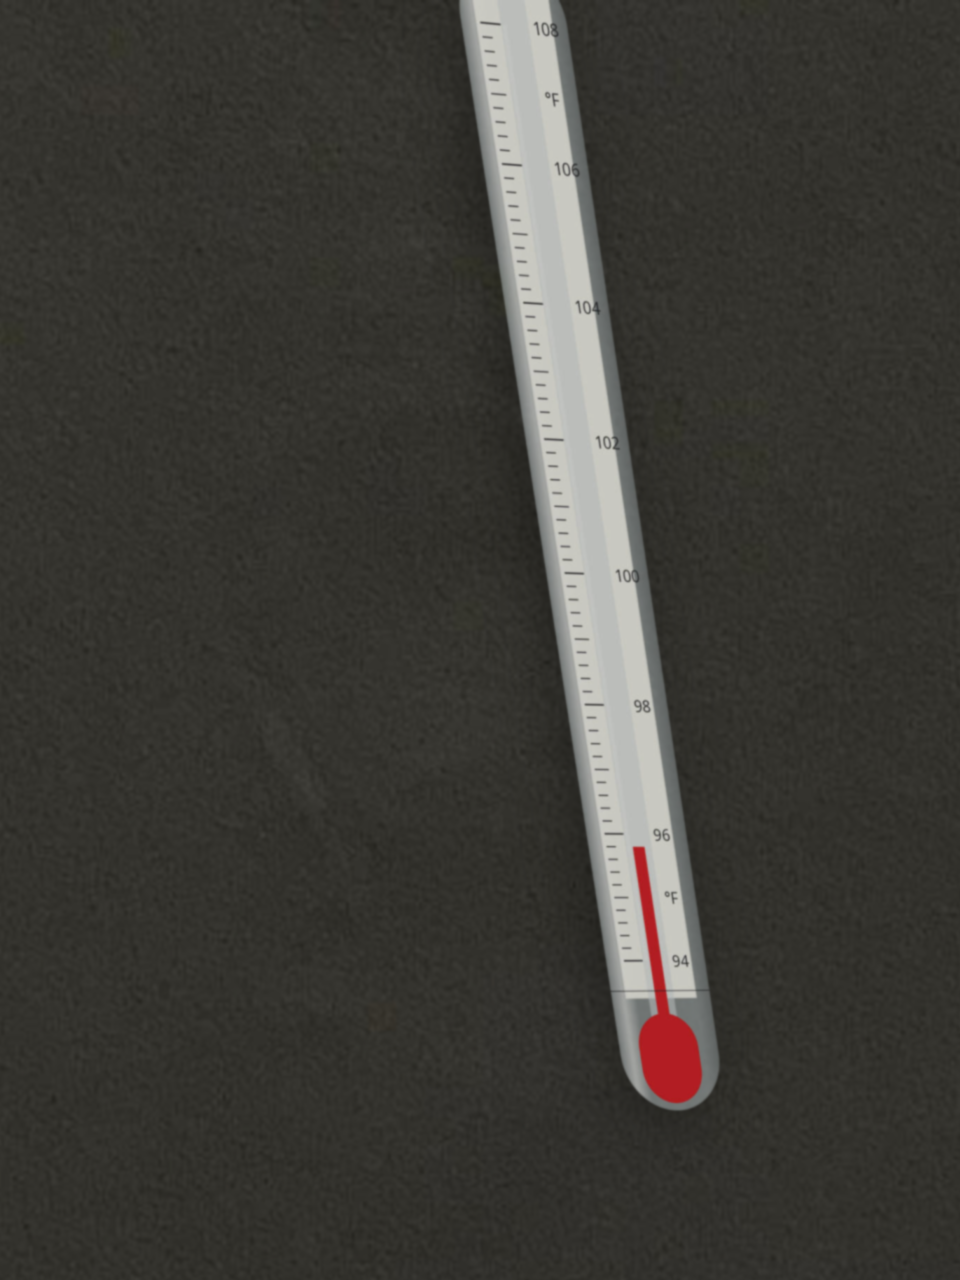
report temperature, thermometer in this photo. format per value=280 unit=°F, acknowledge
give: value=95.8 unit=°F
